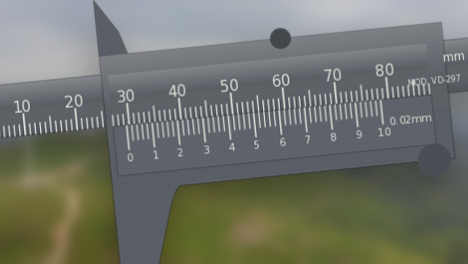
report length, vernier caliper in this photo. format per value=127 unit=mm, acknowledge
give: value=29.5 unit=mm
